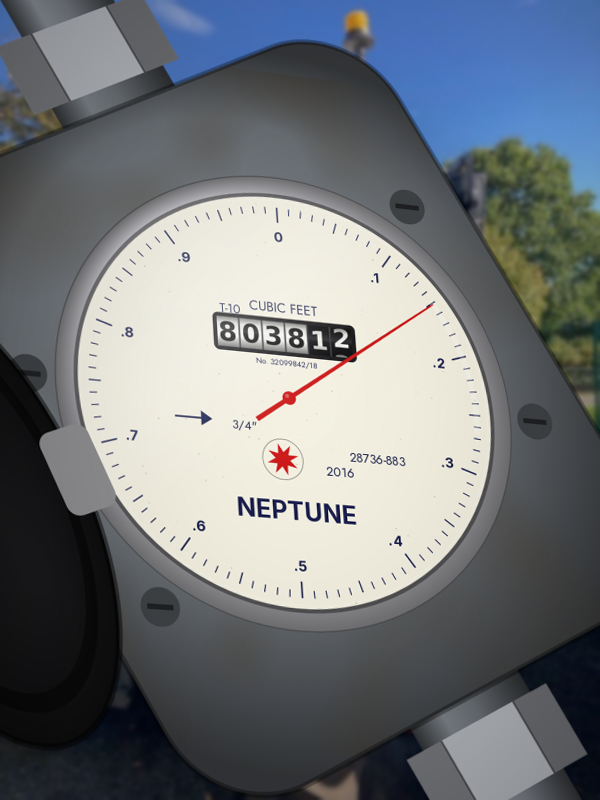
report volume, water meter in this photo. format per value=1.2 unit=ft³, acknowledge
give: value=803812.15 unit=ft³
